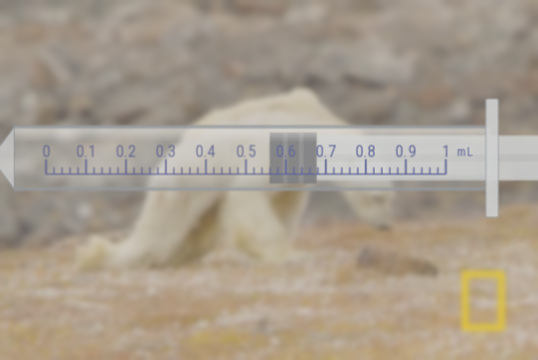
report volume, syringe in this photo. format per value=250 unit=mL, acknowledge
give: value=0.56 unit=mL
